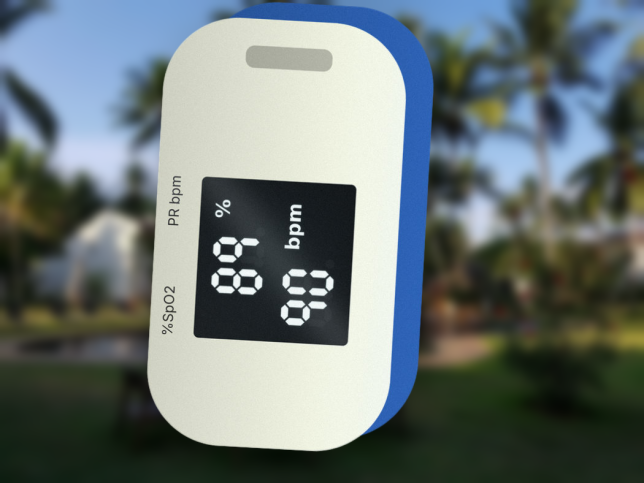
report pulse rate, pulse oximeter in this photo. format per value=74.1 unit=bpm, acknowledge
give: value=90 unit=bpm
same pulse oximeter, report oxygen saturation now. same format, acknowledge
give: value=89 unit=%
